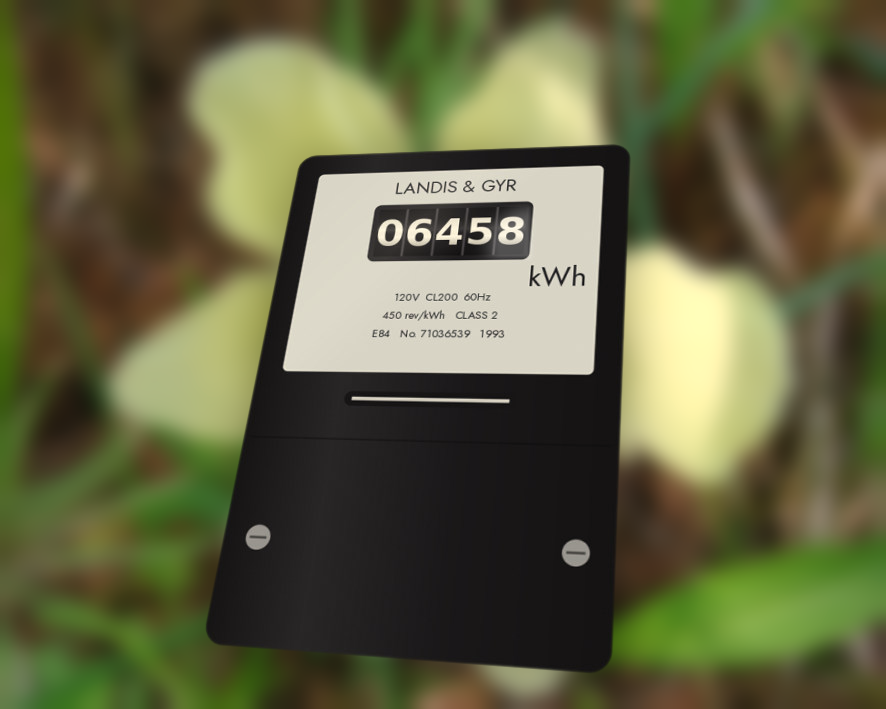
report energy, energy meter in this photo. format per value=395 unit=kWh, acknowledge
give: value=6458 unit=kWh
